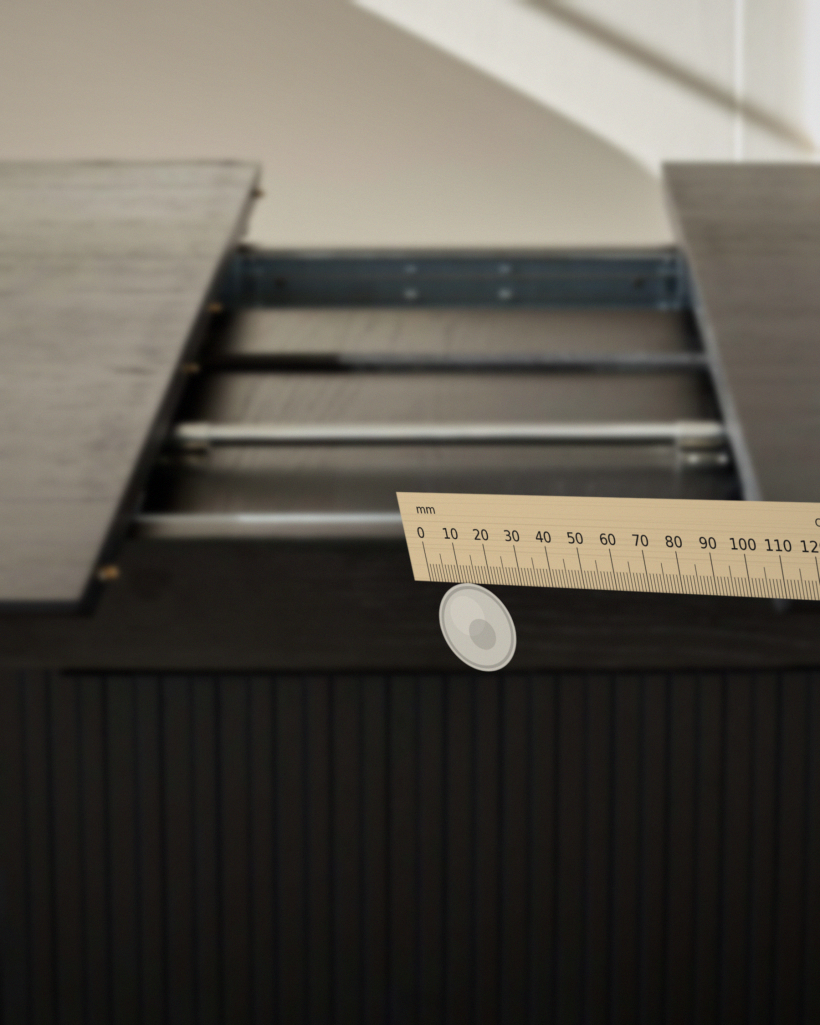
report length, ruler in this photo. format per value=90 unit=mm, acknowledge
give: value=25 unit=mm
